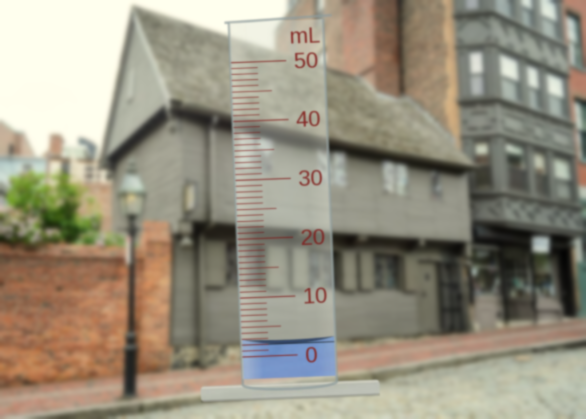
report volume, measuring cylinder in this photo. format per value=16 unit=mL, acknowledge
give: value=2 unit=mL
